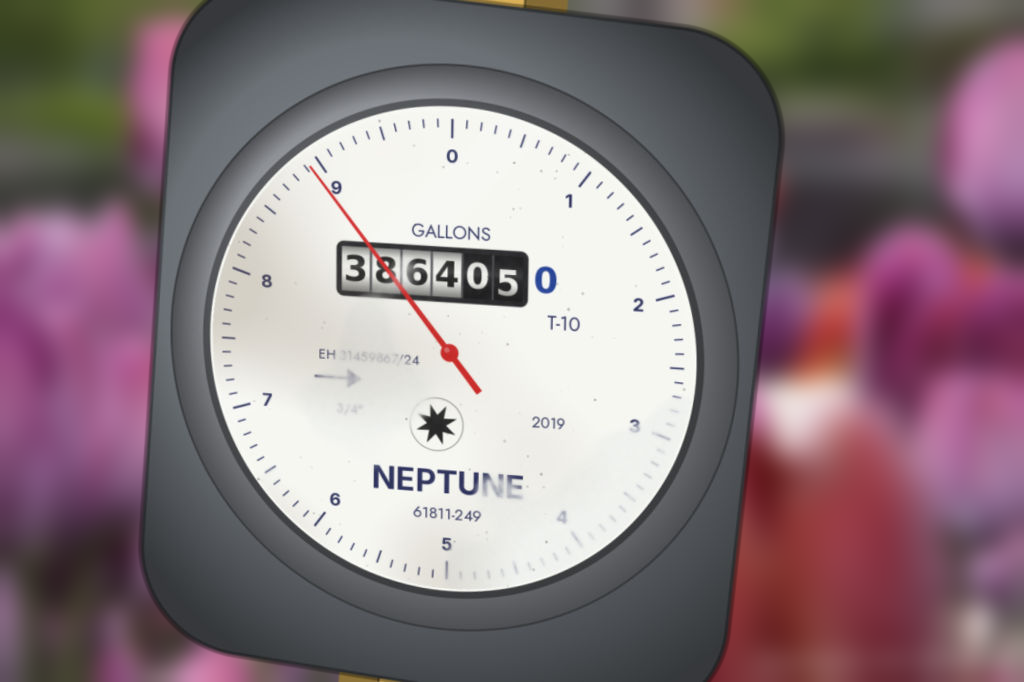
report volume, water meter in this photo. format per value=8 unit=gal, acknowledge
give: value=3864048.9 unit=gal
